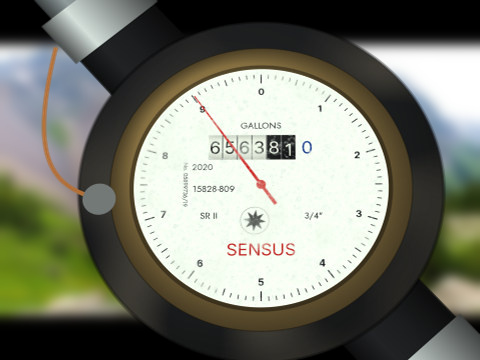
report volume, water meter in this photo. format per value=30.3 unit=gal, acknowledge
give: value=6563809.0 unit=gal
